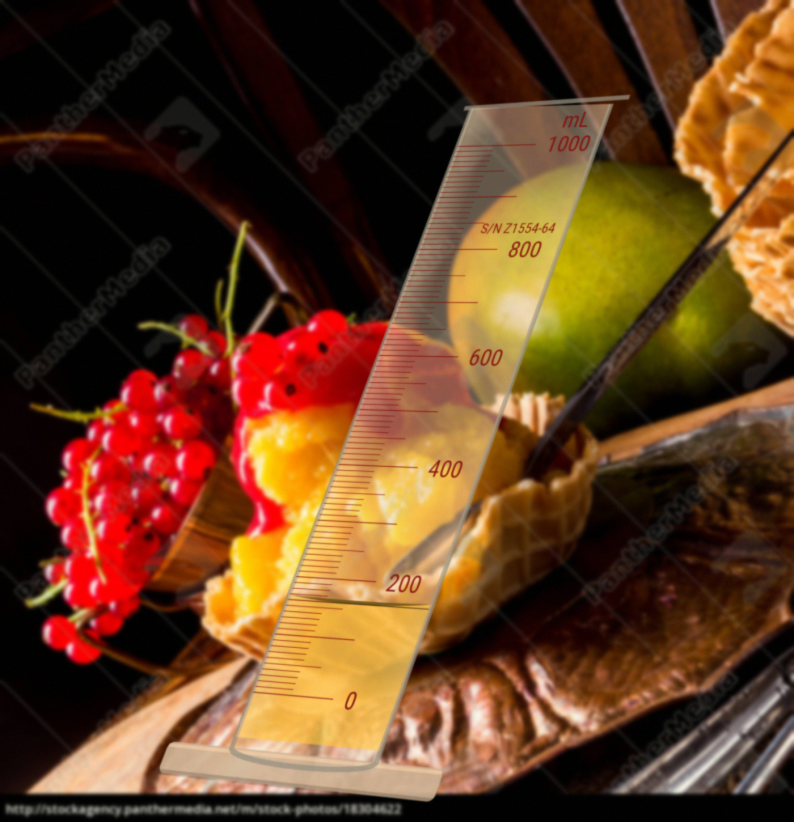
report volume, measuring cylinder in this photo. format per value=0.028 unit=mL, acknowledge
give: value=160 unit=mL
